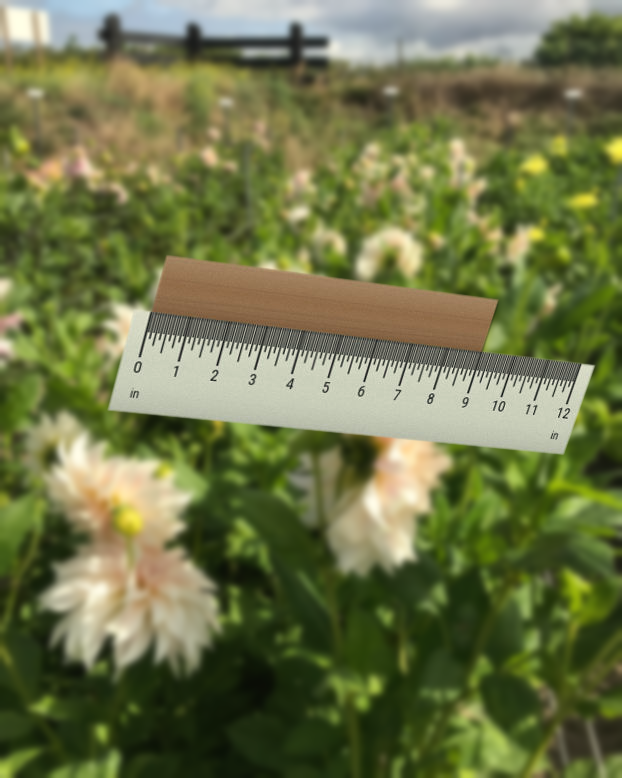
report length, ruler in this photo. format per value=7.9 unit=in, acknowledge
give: value=9 unit=in
